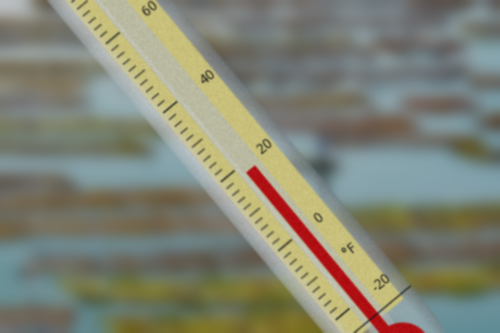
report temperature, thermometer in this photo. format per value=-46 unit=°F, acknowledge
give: value=18 unit=°F
